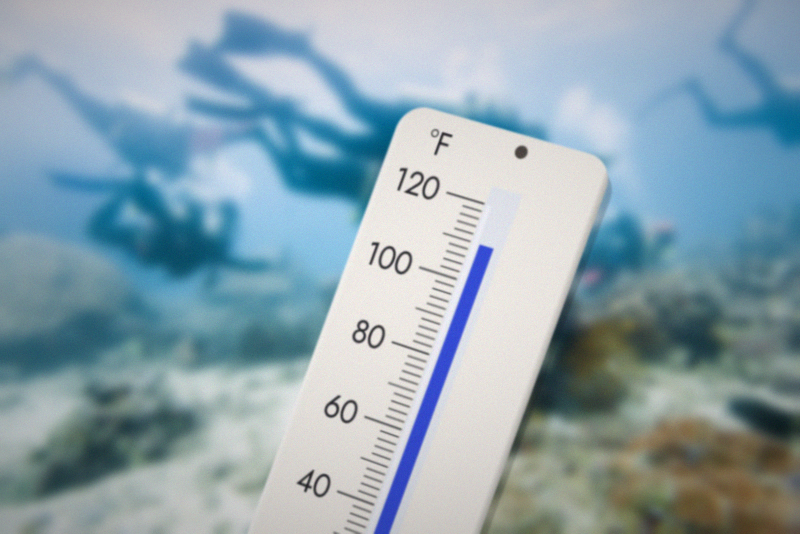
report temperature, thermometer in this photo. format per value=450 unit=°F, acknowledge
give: value=110 unit=°F
